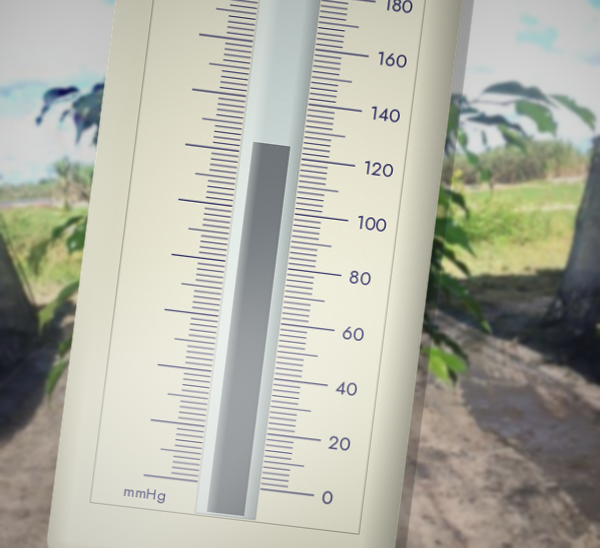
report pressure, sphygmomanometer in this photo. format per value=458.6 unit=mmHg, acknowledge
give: value=124 unit=mmHg
